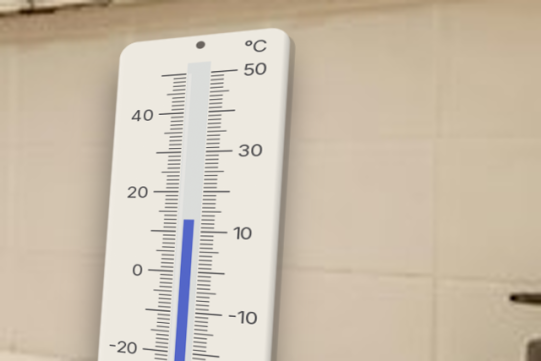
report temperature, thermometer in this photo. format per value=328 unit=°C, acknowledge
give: value=13 unit=°C
